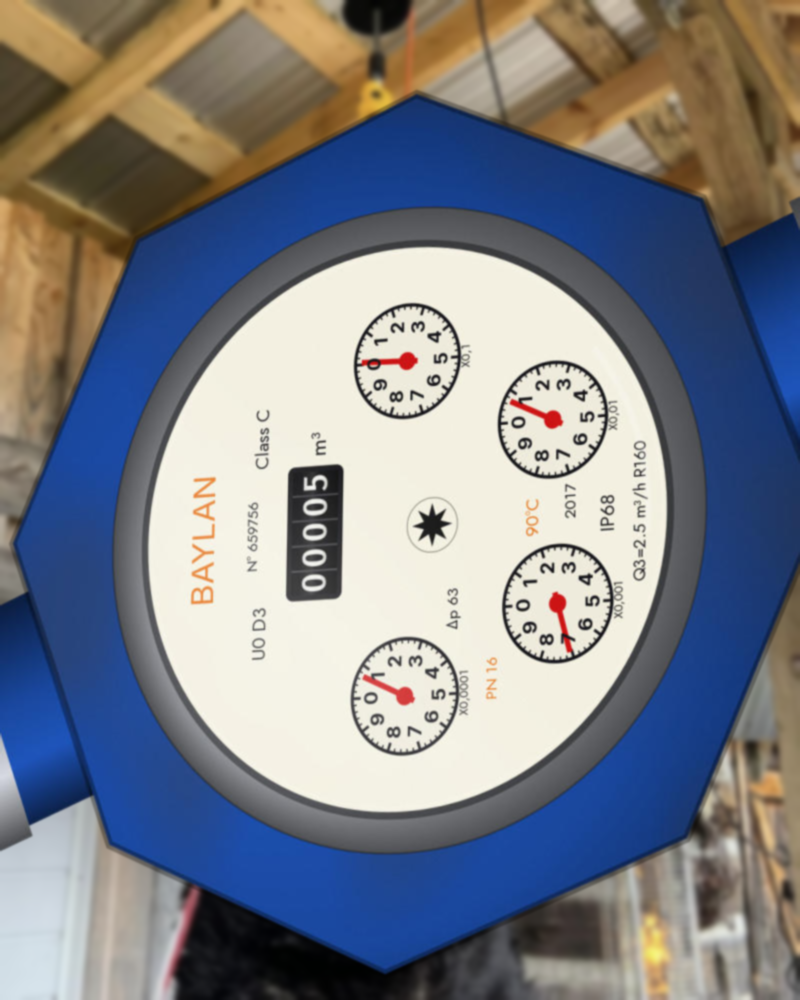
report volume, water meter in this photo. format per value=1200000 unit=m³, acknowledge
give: value=5.0070 unit=m³
